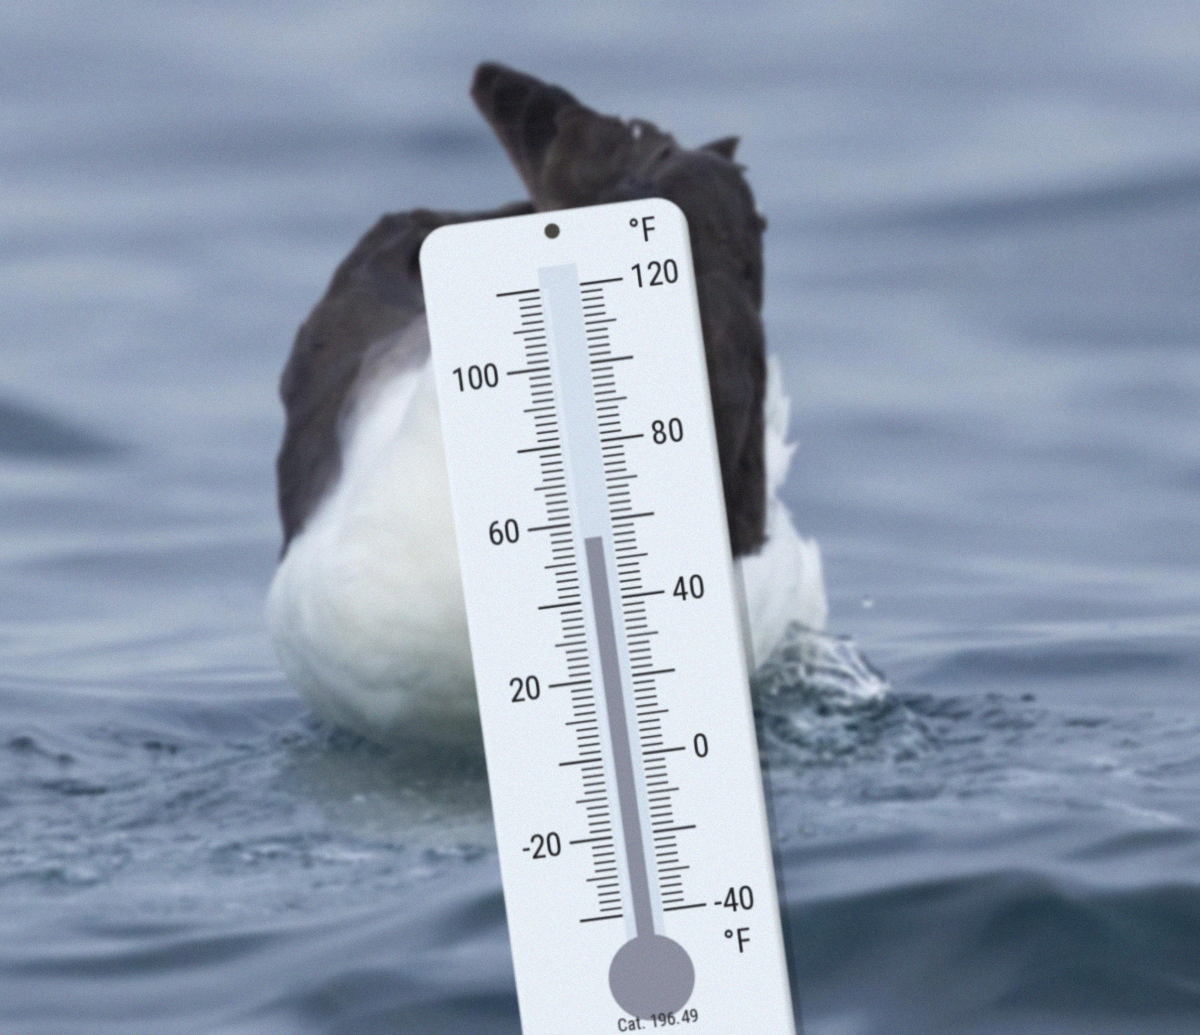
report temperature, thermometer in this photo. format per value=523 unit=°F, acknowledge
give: value=56 unit=°F
